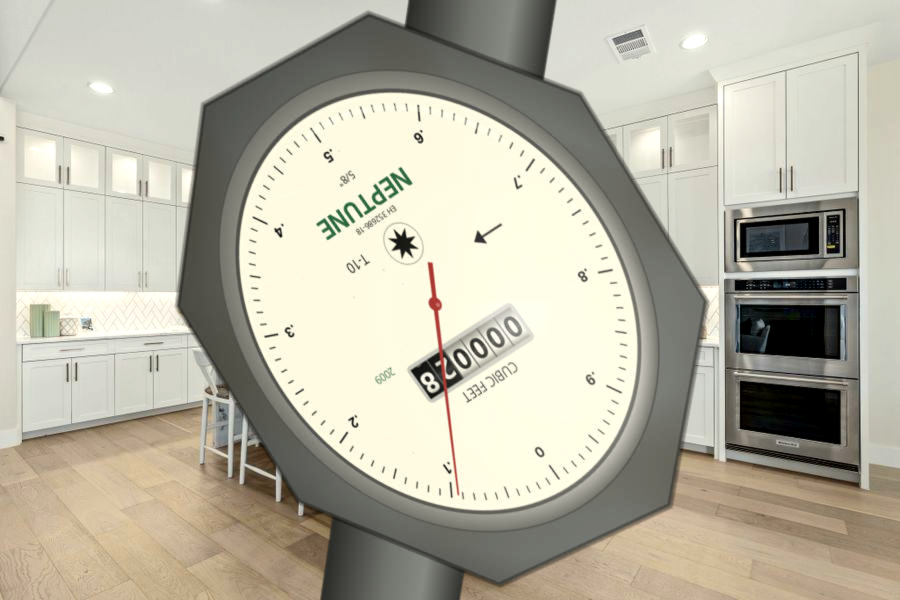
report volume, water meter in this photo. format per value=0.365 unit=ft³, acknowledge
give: value=28.09 unit=ft³
